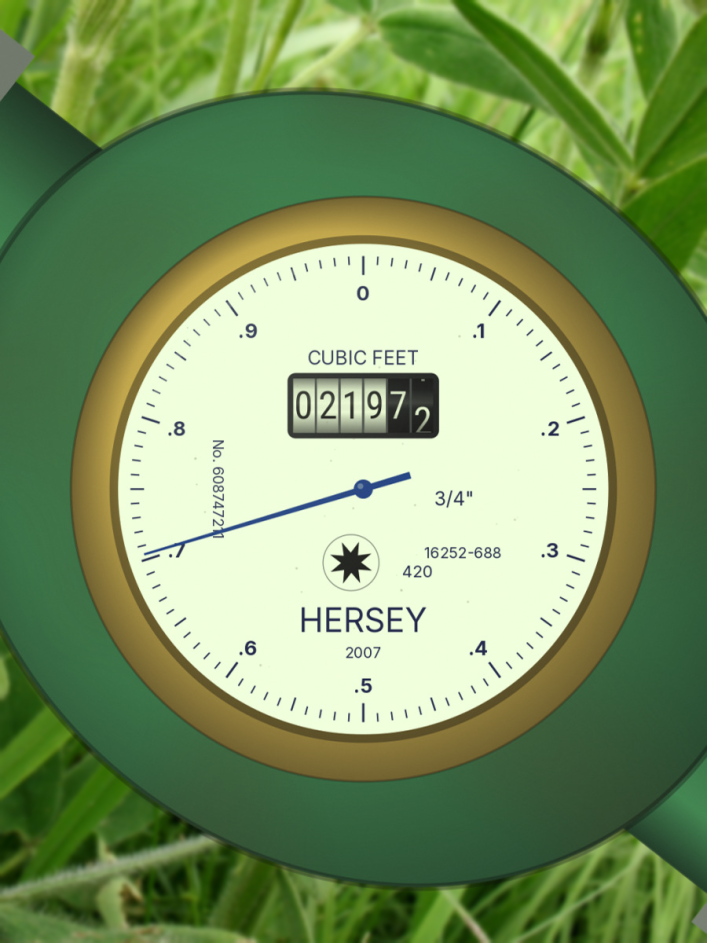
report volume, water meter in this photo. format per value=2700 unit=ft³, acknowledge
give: value=21971.70 unit=ft³
